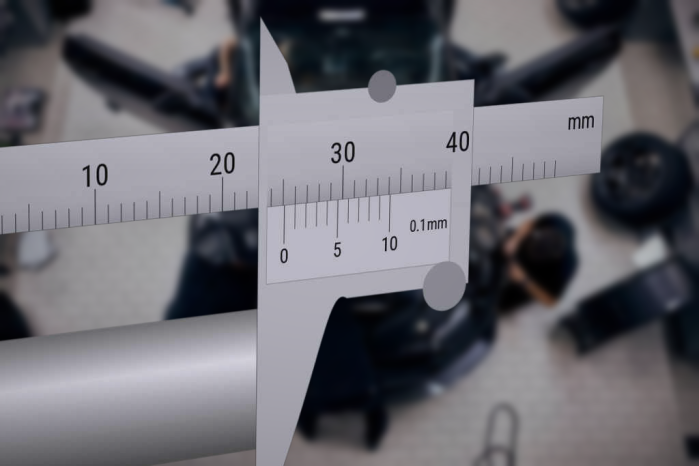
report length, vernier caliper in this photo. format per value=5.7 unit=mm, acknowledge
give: value=25.1 unit=mm
